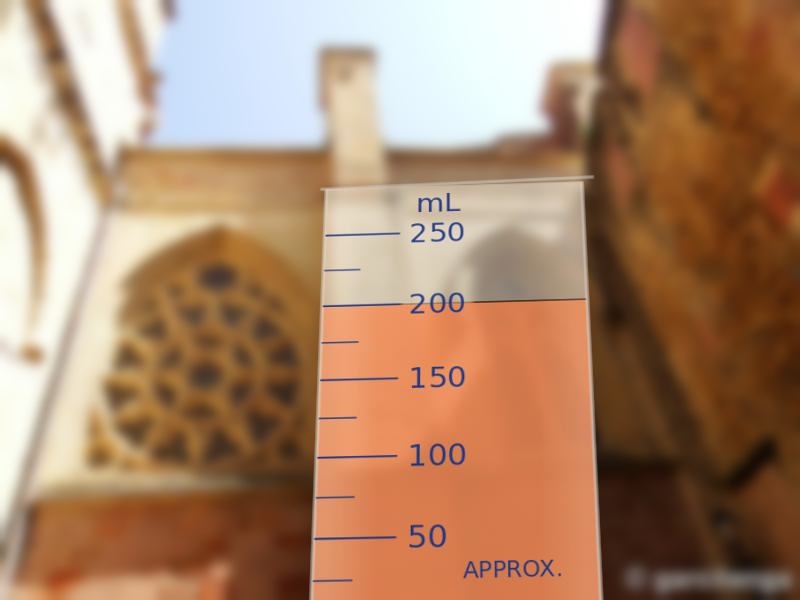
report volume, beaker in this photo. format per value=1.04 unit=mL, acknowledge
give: value=200 unit=mL
